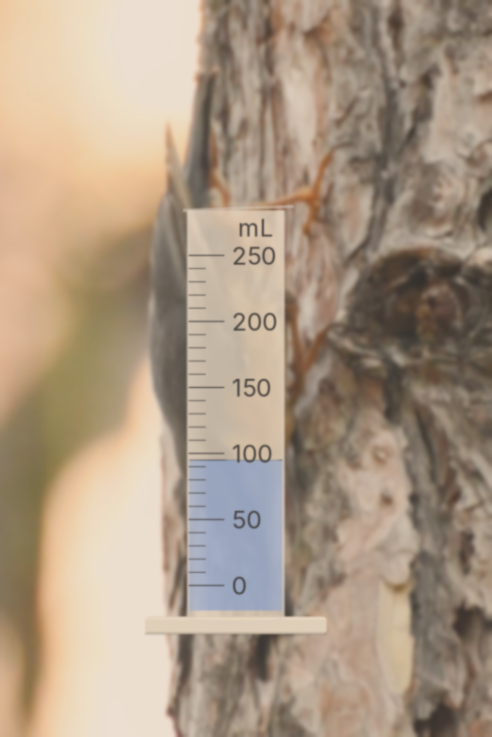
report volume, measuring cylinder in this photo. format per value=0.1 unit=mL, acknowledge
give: value=95 unit=mL
